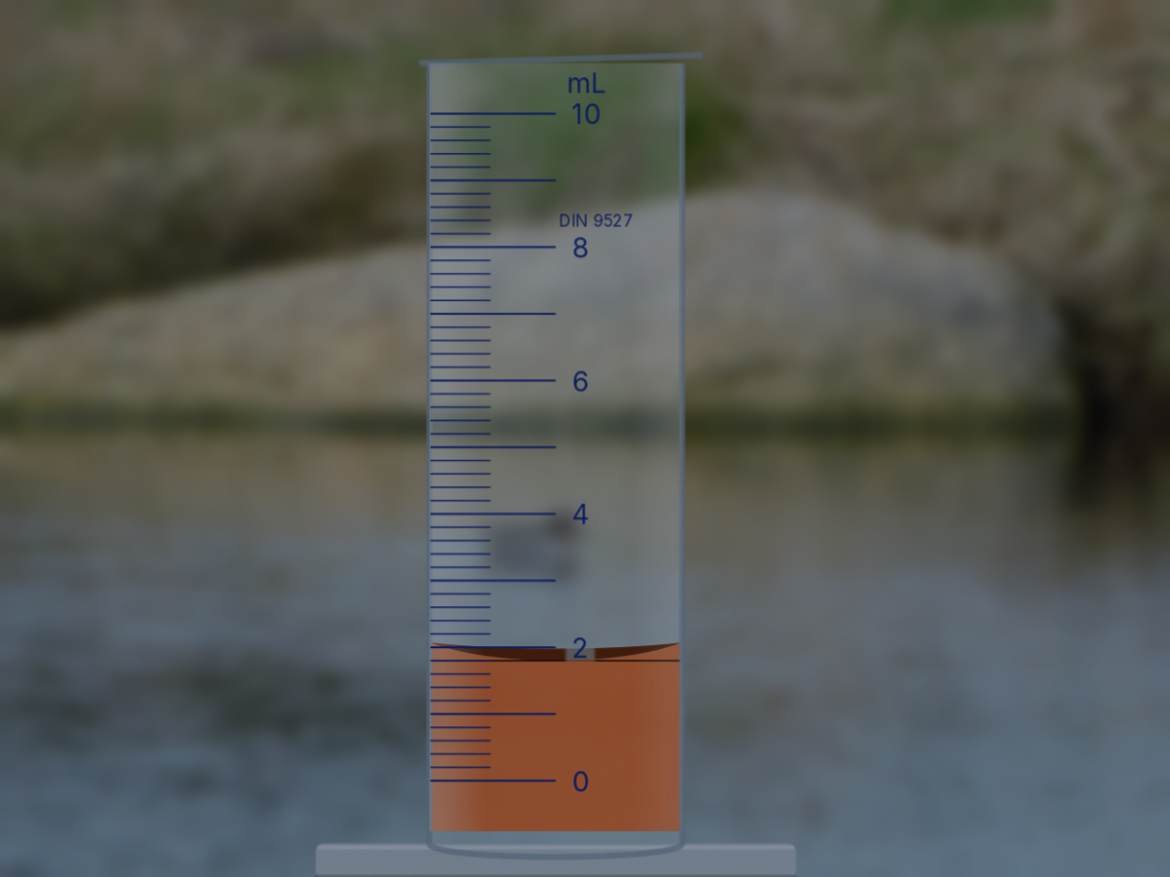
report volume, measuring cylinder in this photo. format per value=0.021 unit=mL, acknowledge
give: value=1.8 unit=mL
